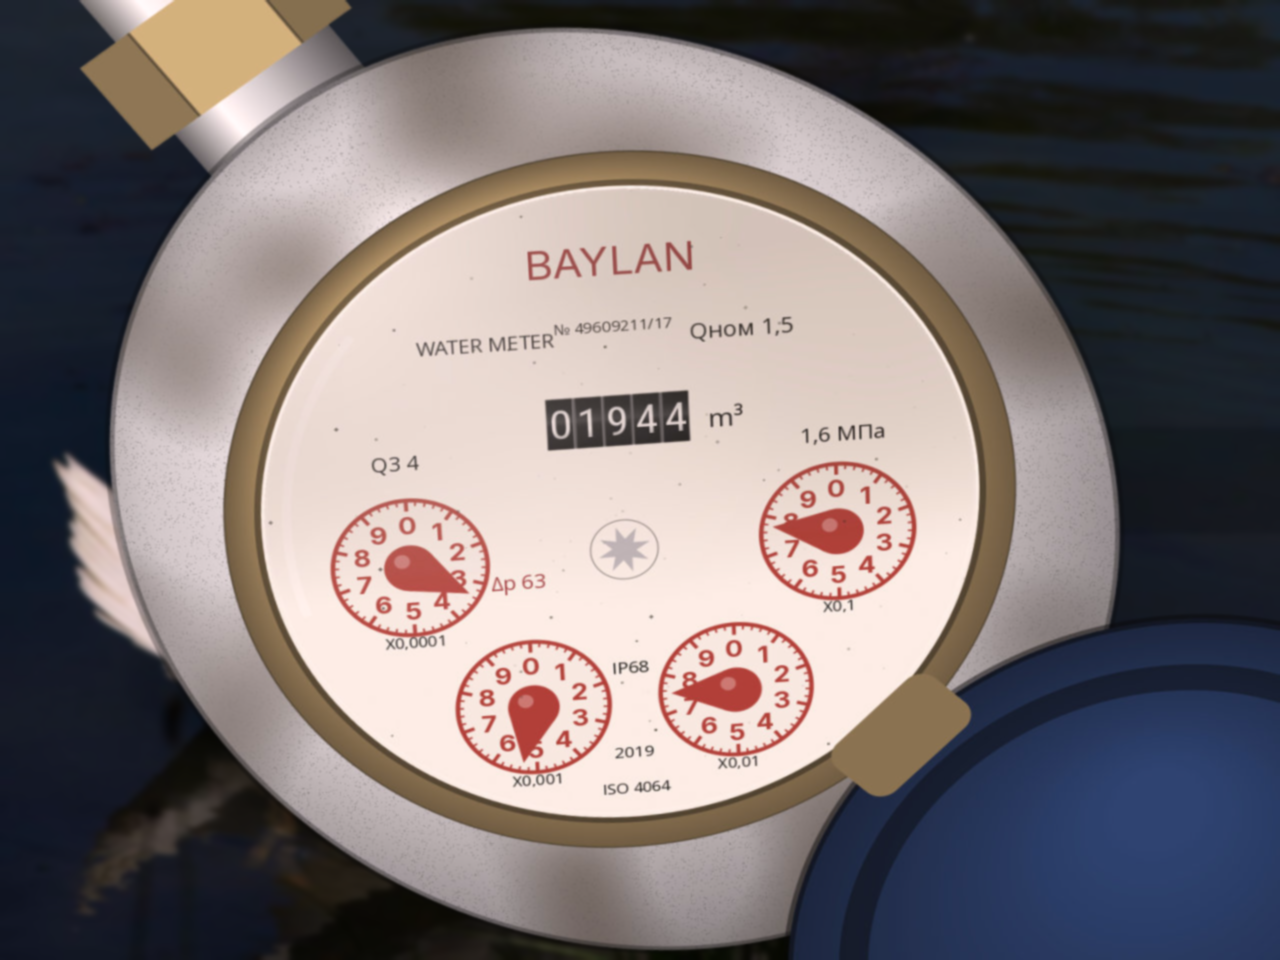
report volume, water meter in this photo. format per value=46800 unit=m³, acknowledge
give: value=1944.7753 unit=m³
